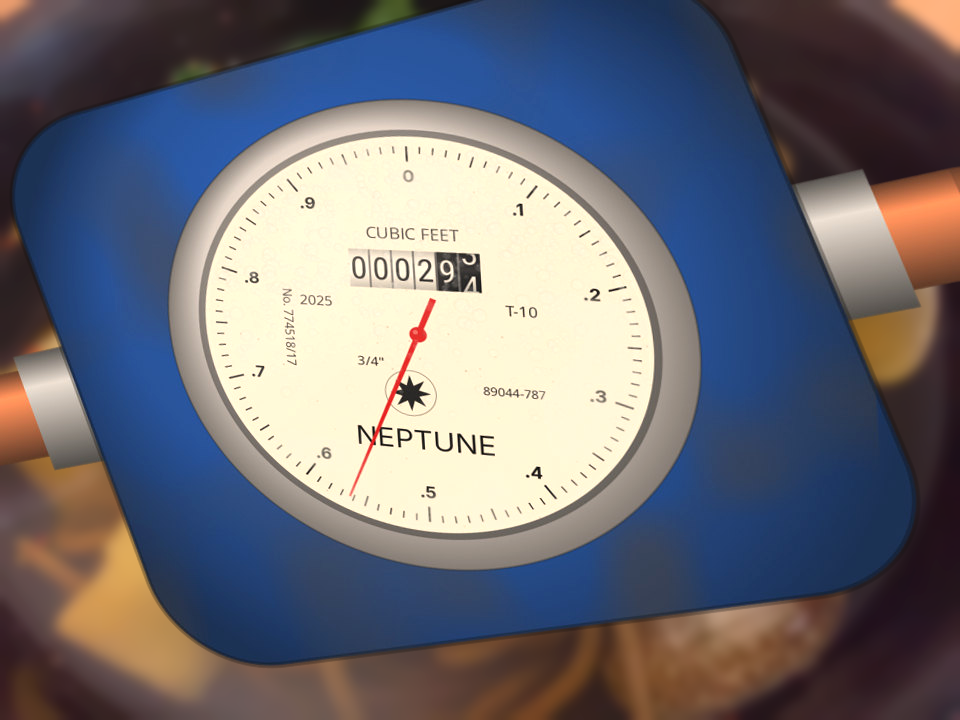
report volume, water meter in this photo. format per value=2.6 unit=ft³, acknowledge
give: value=293.56 unit=ft³
